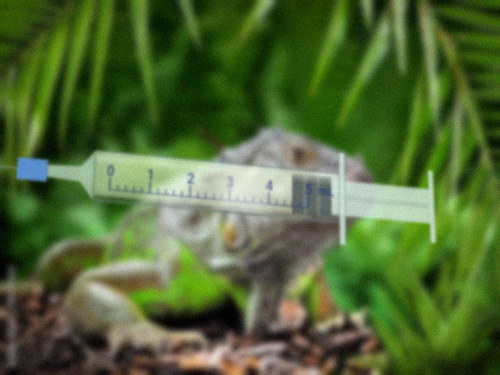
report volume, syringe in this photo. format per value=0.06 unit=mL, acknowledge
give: value=4.6 unit=mL
